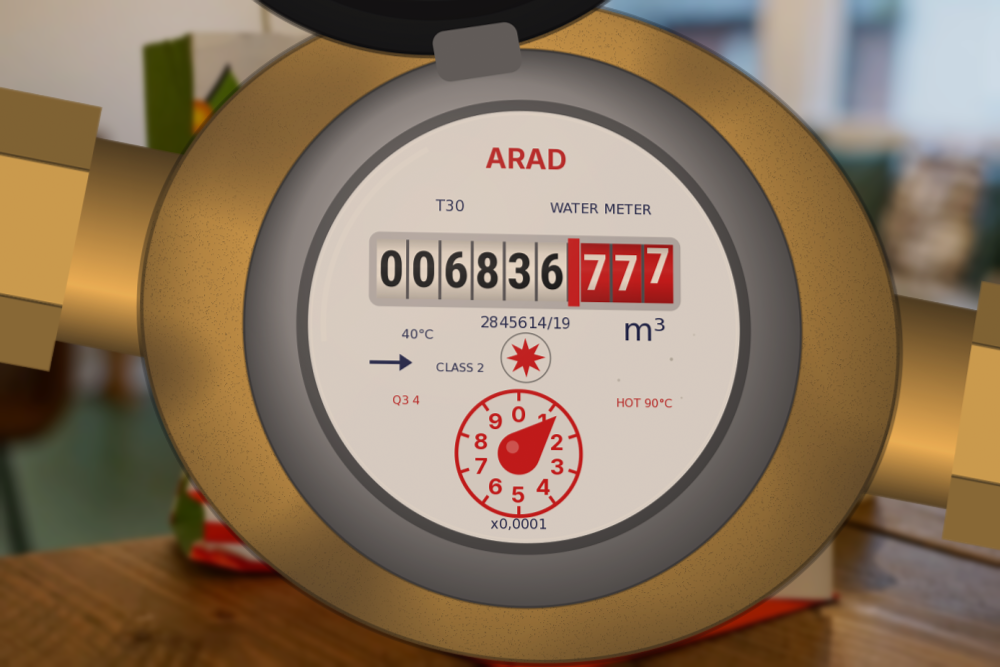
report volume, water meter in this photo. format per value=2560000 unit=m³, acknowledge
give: value=6836.7771 unit=m³
